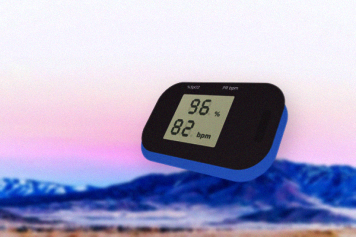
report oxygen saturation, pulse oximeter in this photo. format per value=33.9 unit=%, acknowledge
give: value=96 unit=%
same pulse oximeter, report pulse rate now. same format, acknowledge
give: value=82 unit=bpm
